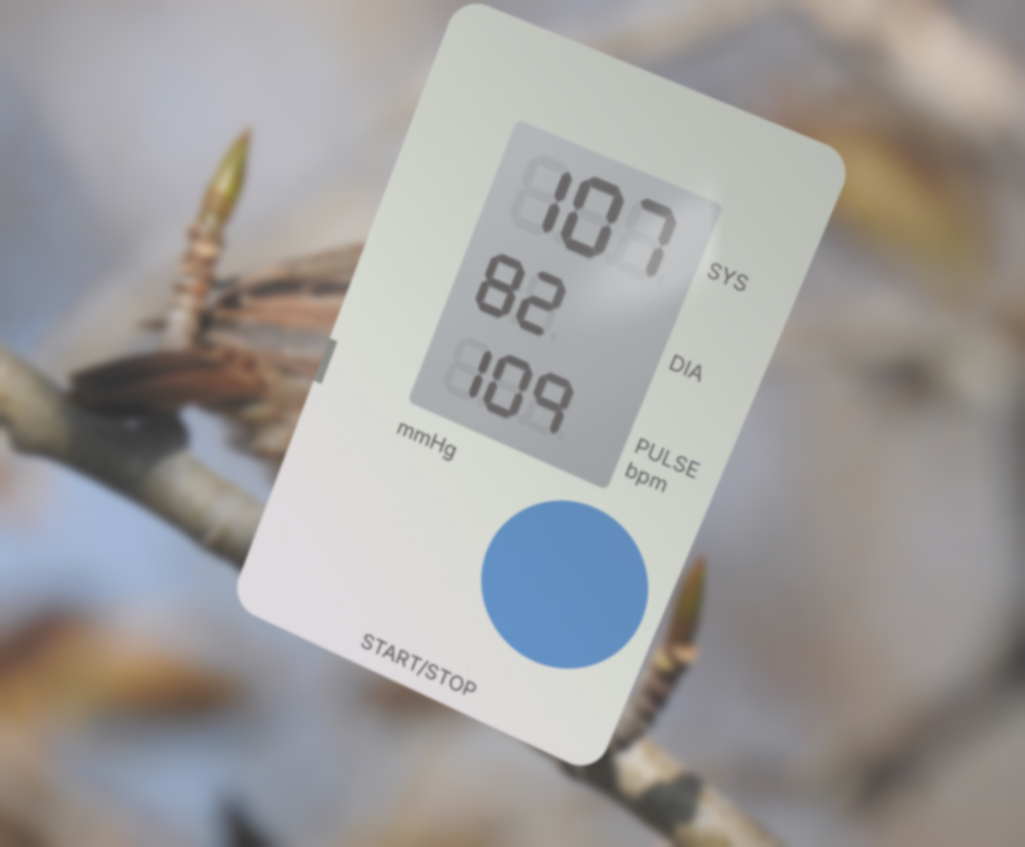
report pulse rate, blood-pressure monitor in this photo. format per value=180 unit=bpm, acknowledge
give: value=109 unit=bpm
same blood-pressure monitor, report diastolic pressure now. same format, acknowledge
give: value=82 unit=mmHg
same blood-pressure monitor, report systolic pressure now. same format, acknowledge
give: value=107 unit=mmHg
